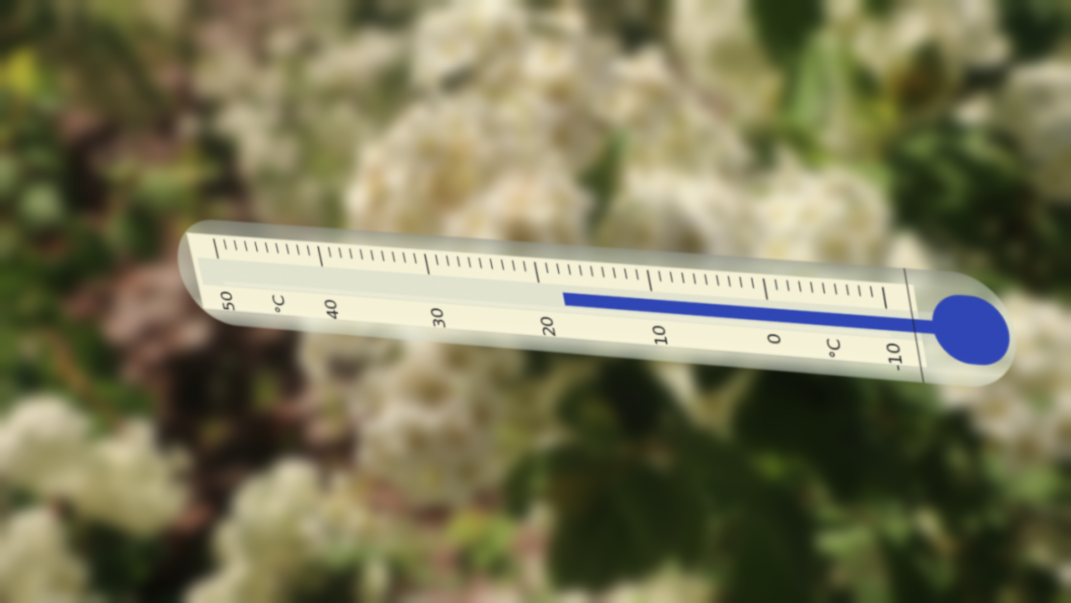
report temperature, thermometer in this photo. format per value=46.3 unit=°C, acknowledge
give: value=18 unit=°C
